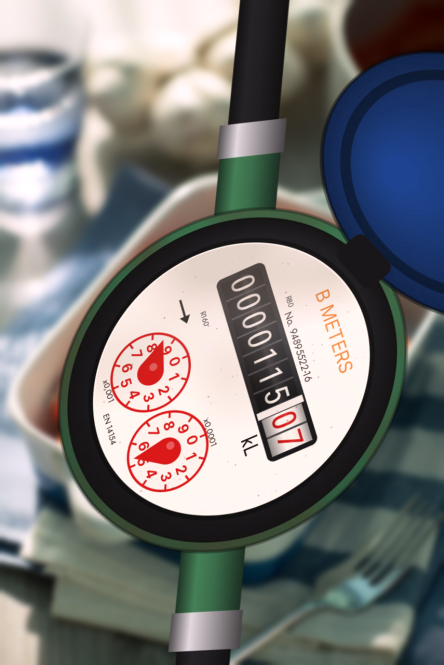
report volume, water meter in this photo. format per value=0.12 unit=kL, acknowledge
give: value=115.0785 unit=kL
